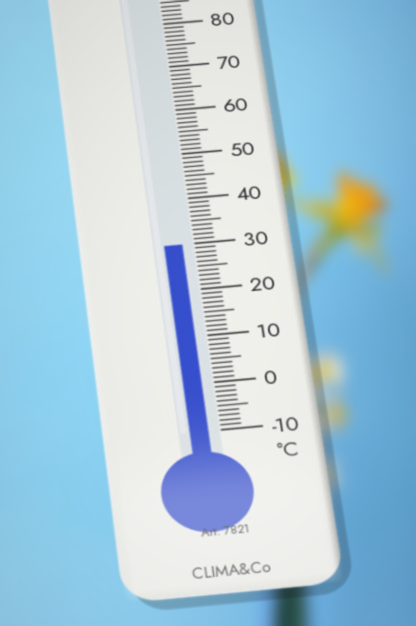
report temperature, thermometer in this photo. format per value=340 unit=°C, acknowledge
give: value=30 unit=°C
